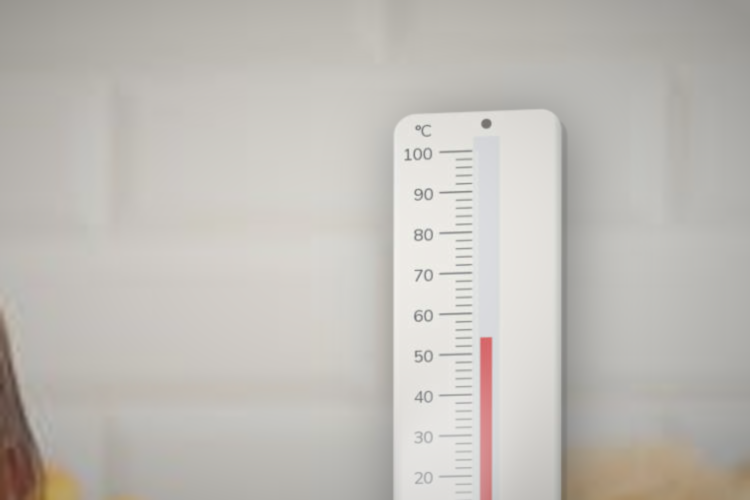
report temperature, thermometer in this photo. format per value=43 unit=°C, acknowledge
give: value=54 unit=°C
